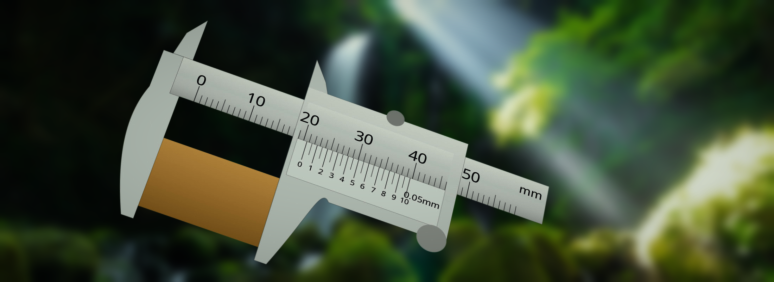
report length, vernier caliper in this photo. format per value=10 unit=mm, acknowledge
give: value=20.6 unit=mm
